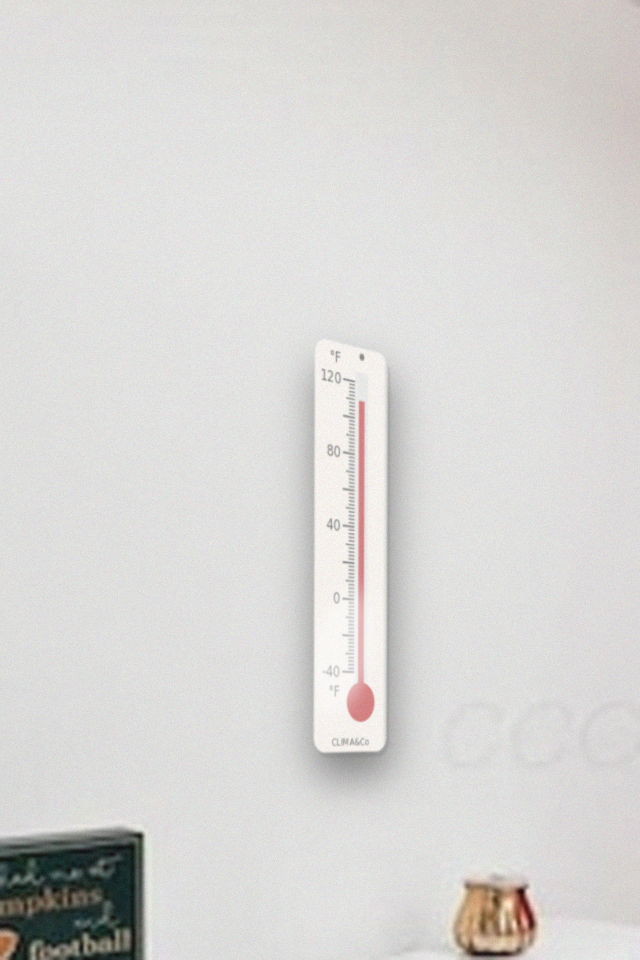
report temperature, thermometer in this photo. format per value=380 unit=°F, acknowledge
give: value=110 unit=°F
